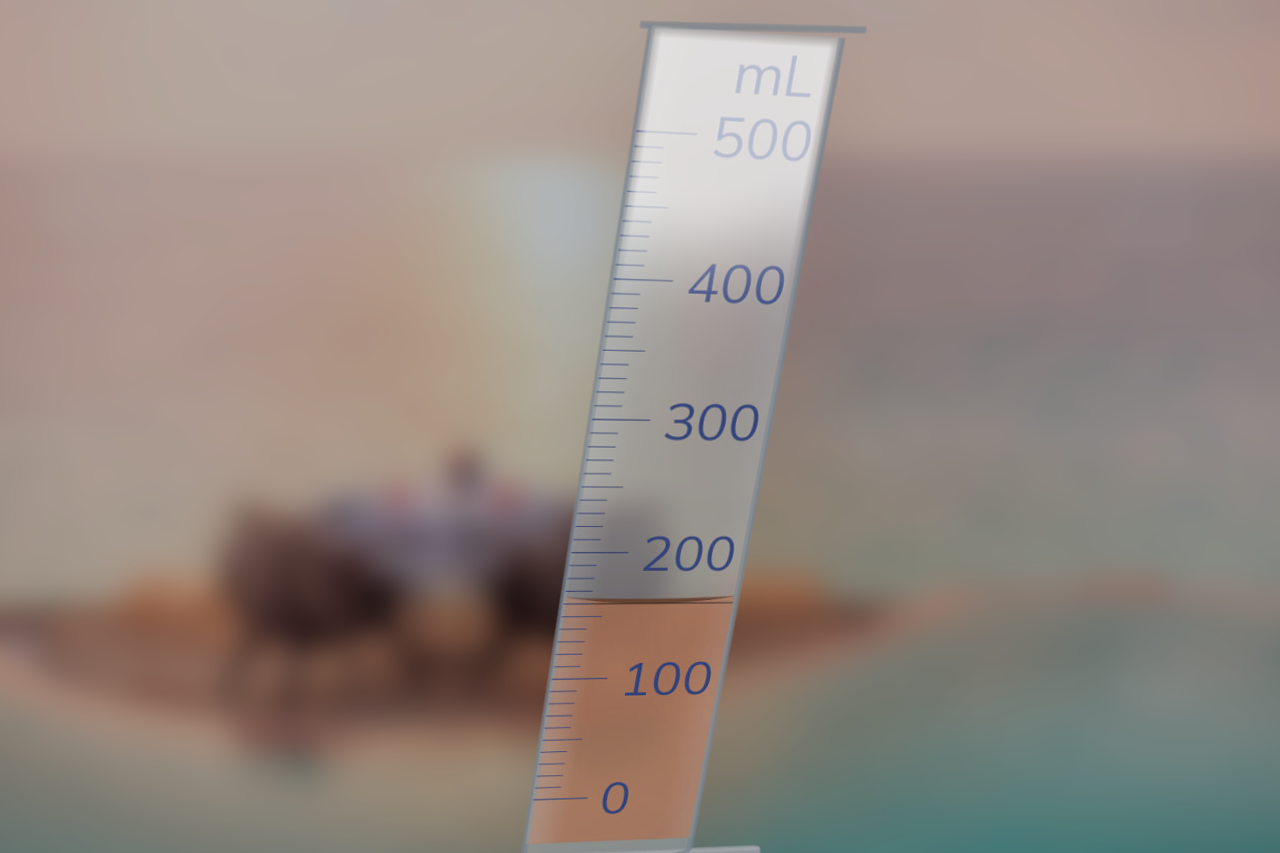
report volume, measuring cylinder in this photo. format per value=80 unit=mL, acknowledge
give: value=160 unit=mL
